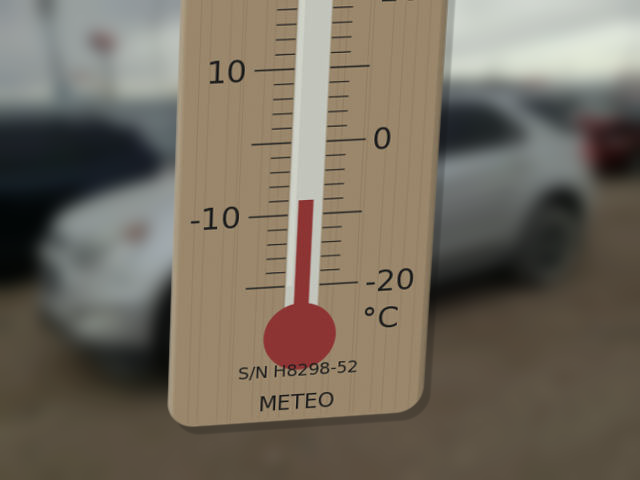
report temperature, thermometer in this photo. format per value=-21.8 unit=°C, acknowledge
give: value=-8 unit=°C
